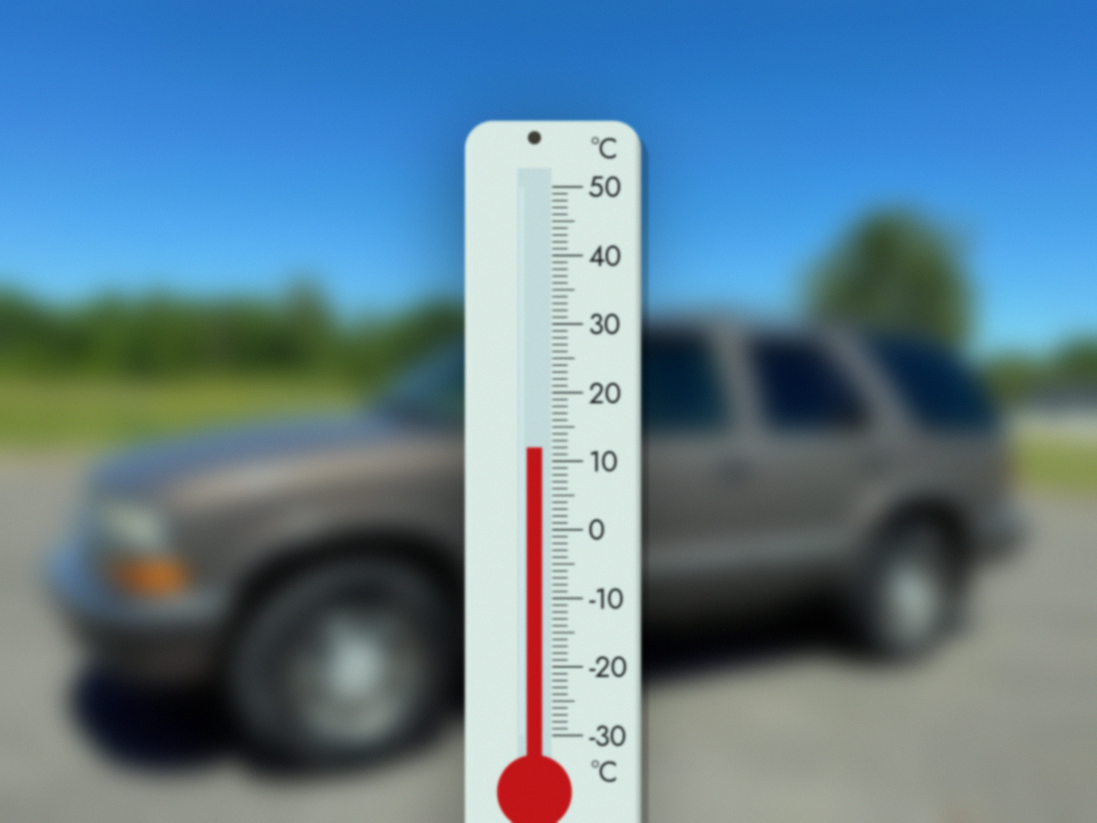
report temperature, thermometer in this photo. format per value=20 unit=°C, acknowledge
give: value=12 unit=°C
